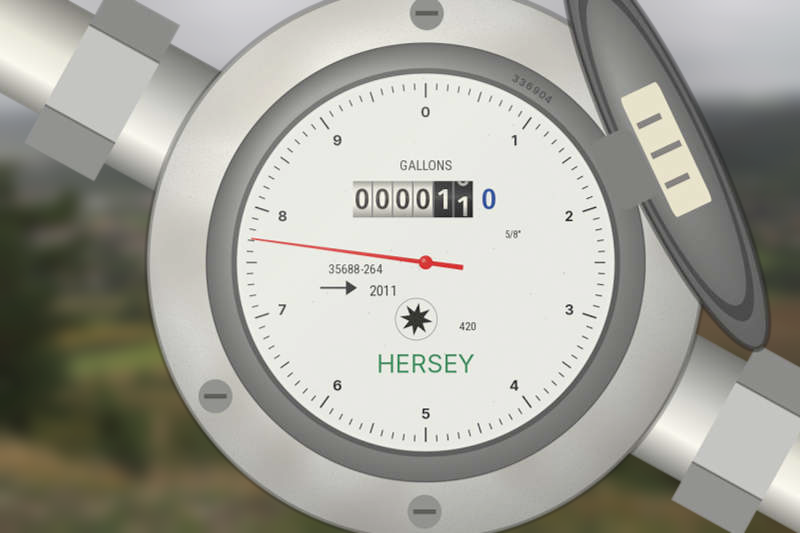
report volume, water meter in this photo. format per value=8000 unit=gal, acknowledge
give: value=107.7 unit=gal
